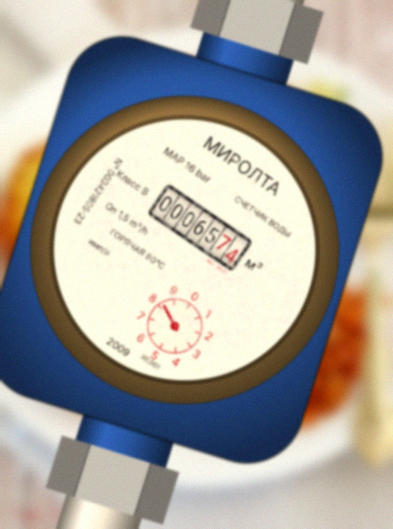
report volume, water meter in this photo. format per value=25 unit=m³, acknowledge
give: value=65.738 unit=m³
